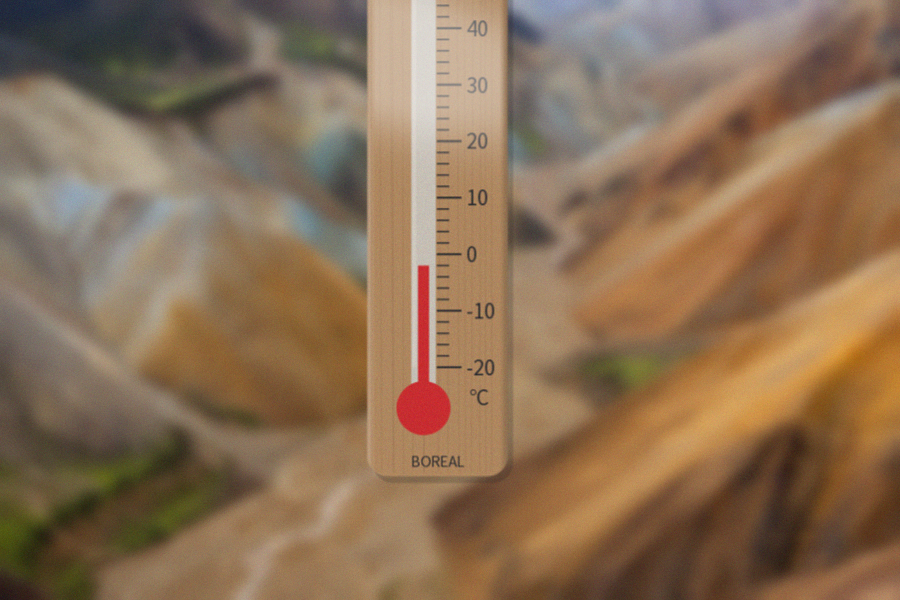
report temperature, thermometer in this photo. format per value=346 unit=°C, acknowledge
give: value=-2 unit=°C
